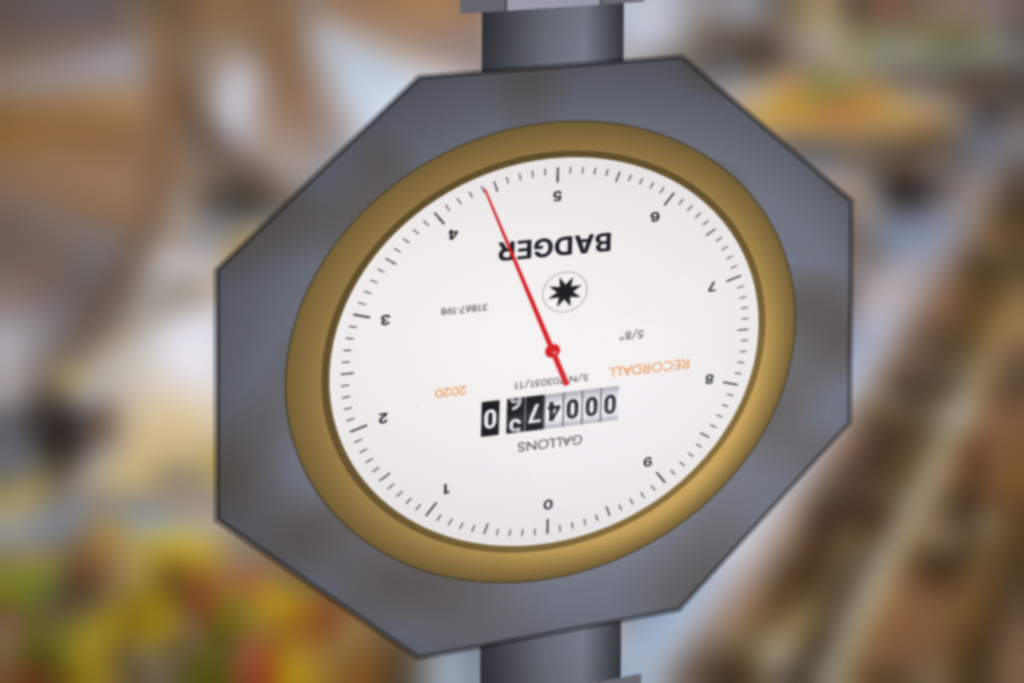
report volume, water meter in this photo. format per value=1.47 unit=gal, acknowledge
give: value=4754.4 unit=gal
